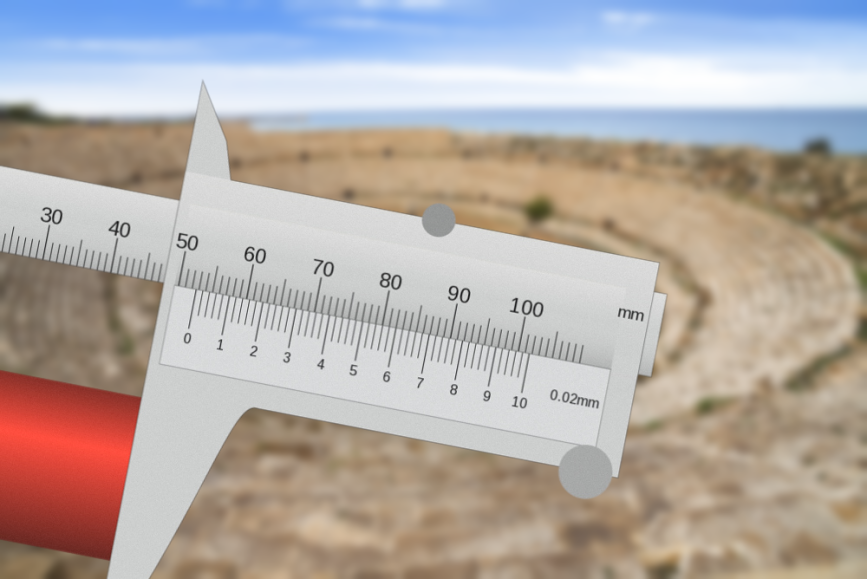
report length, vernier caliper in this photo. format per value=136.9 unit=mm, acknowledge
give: value=52.6 unit=mm
